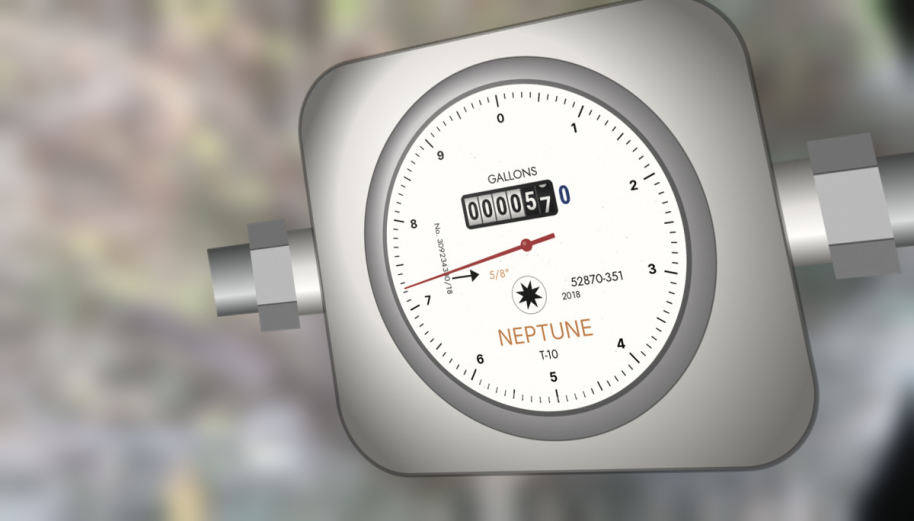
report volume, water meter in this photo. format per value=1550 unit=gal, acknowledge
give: value=567.2 unit=gal
